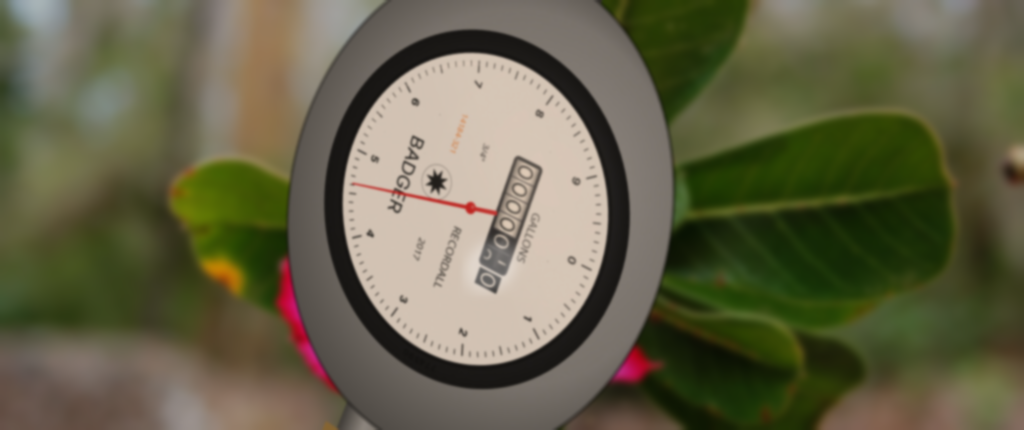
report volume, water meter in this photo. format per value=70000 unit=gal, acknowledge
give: value=14.6 unit=gal
